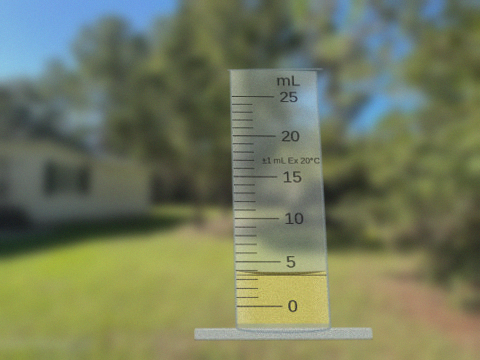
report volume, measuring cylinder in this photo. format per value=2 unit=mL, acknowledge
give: value=3.5 unit=mL
